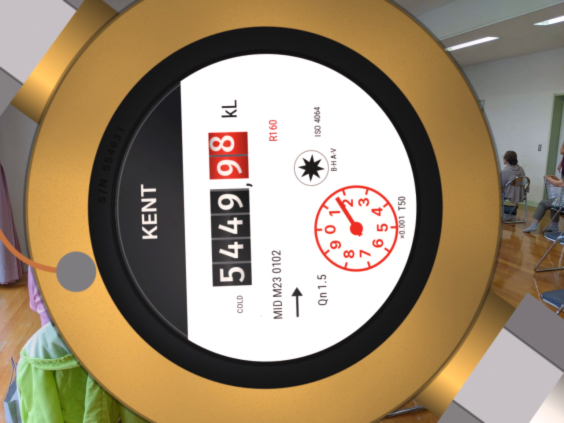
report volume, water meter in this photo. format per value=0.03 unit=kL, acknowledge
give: value=5449.981 unit=kL
